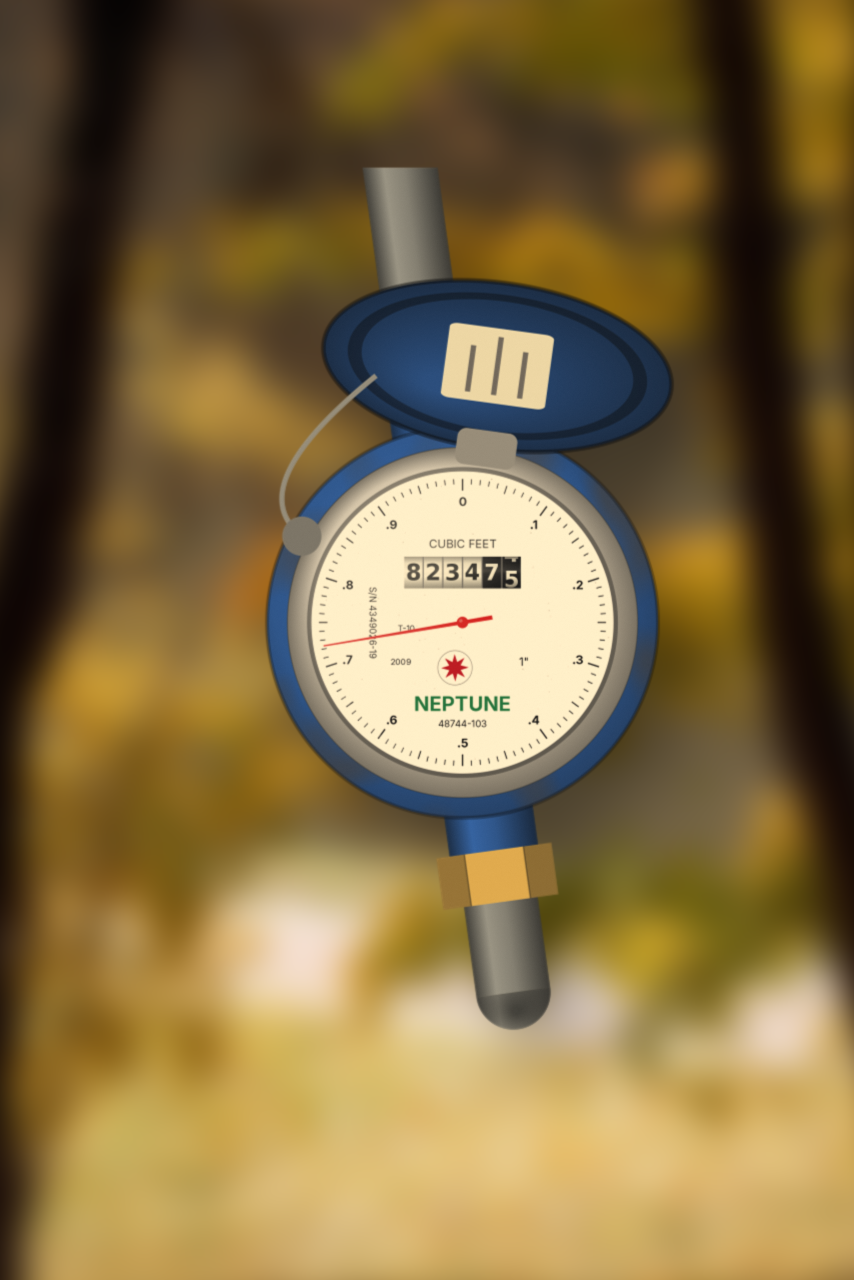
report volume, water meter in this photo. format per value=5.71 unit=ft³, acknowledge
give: value=823474.72 unit=ft³
